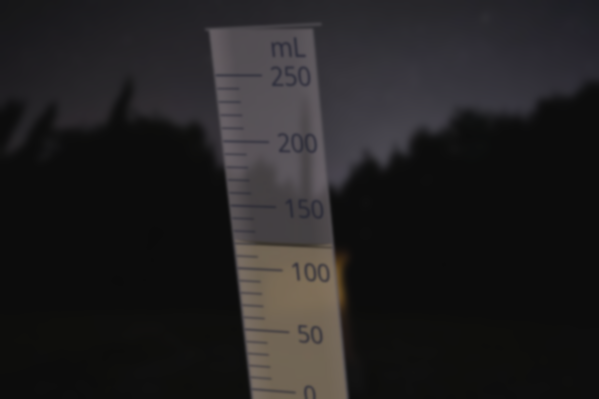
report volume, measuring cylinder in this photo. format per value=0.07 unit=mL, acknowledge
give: value=120 unit=mL
